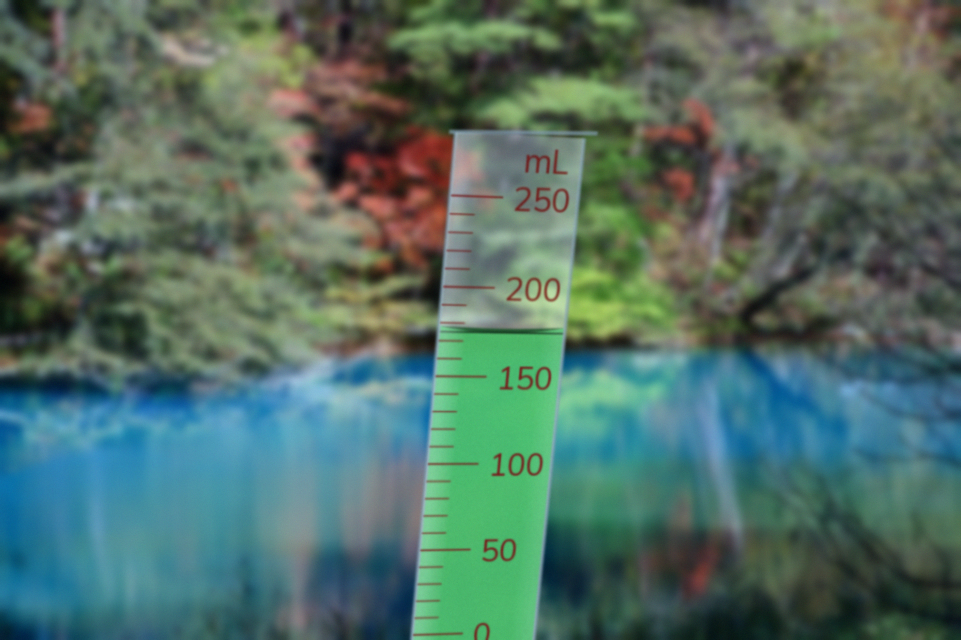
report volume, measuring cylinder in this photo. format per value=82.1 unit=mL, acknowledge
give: value=175 unit=mL
